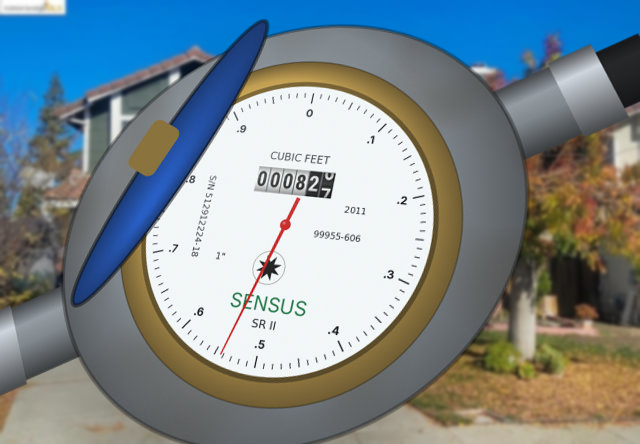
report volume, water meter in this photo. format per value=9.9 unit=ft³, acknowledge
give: value=826.54 unit=ft³
